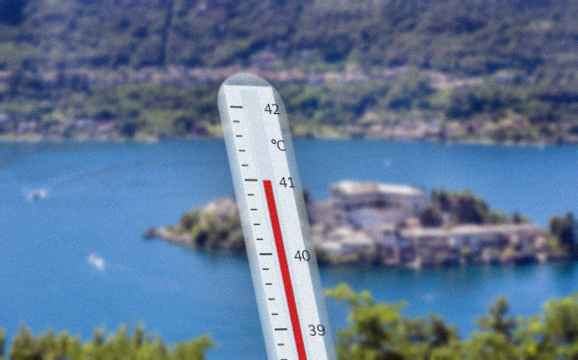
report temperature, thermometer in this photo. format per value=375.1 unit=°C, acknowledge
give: value=41 unit=°C
